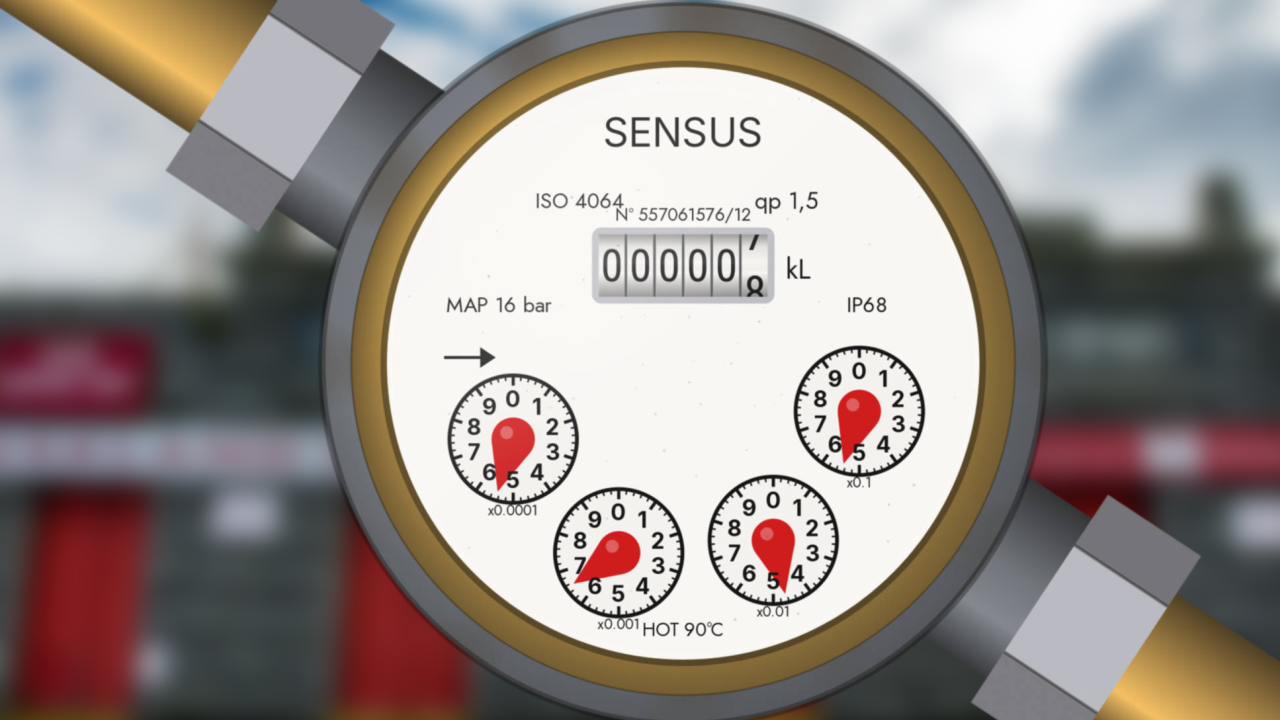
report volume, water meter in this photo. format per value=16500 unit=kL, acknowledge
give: value=7.5465 unit=kL
